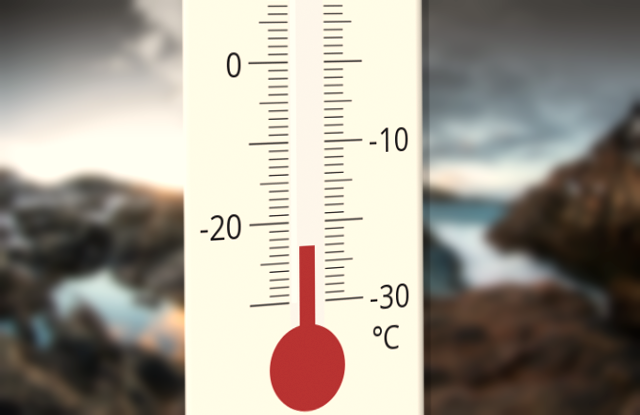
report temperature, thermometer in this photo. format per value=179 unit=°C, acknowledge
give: value=-23 unit=°C
